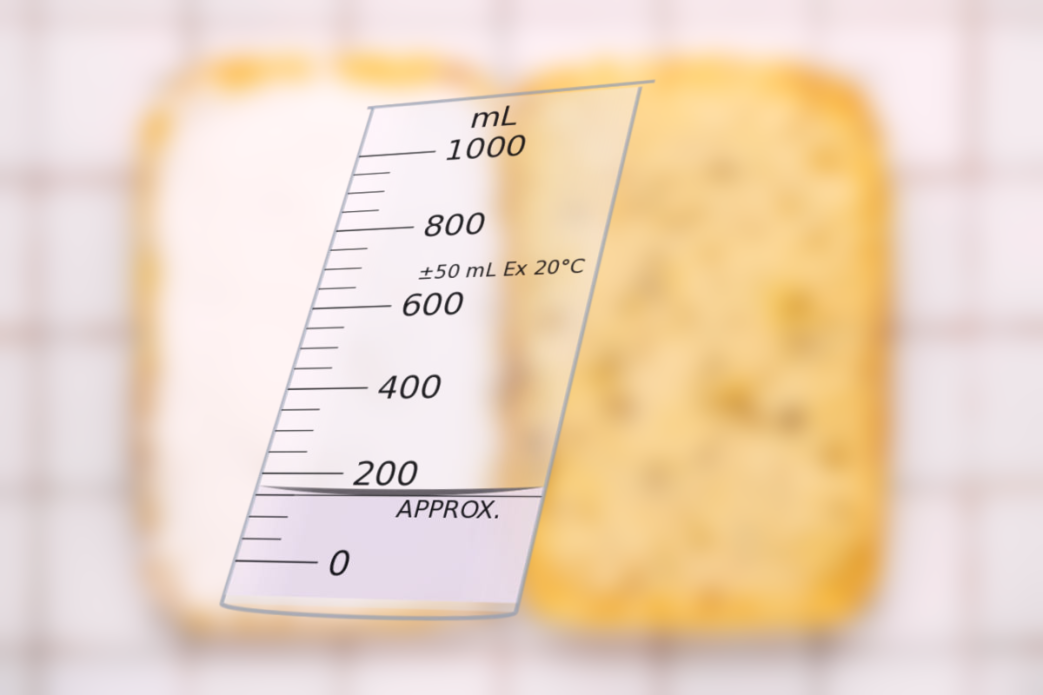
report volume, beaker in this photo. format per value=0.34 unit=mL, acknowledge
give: value=150 unit=mL
